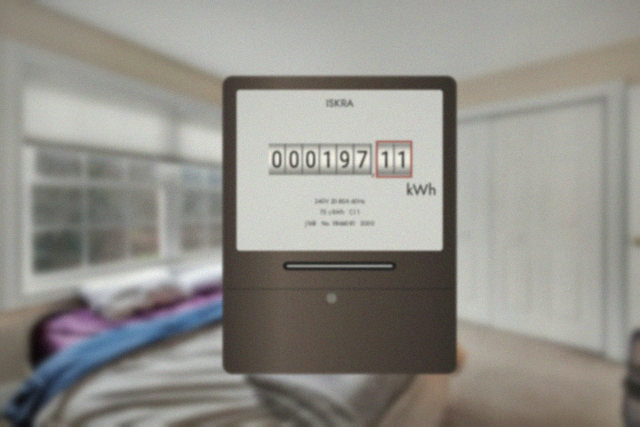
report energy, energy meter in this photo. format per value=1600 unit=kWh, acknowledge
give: value=197.11 unit=kWh
